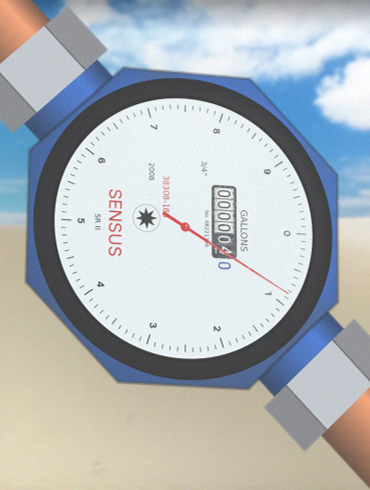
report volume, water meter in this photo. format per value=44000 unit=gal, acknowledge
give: value=40.8 unit=gal
